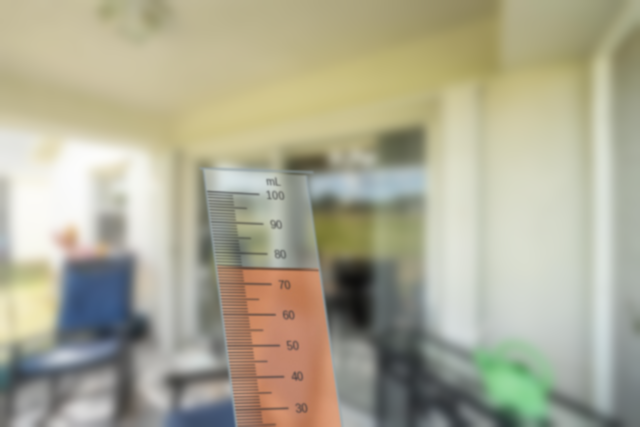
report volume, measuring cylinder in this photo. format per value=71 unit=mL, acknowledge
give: value=75 unit=mL
